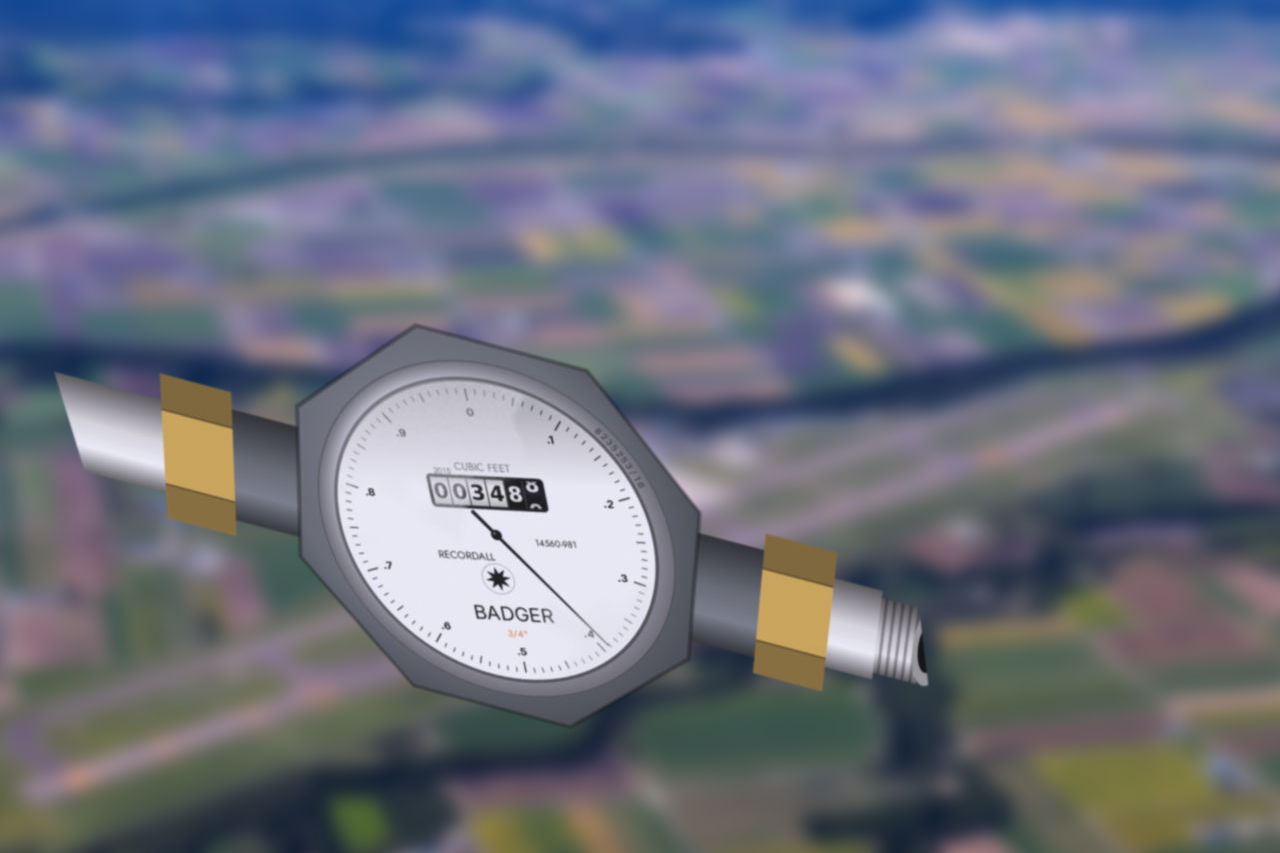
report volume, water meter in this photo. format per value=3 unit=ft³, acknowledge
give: value=3488.39 unit=ft³
